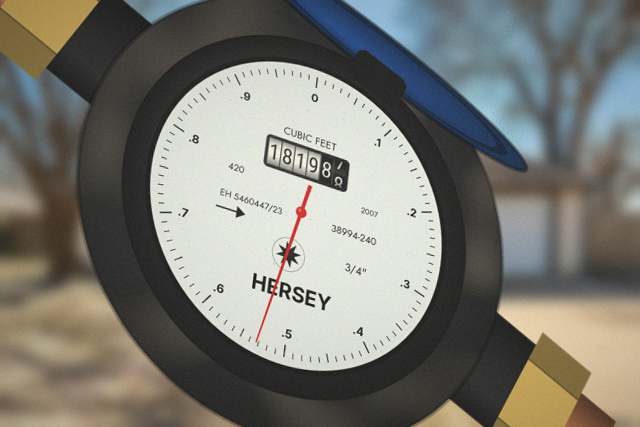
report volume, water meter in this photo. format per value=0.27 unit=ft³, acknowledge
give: value=181987.53 unit=ft³
